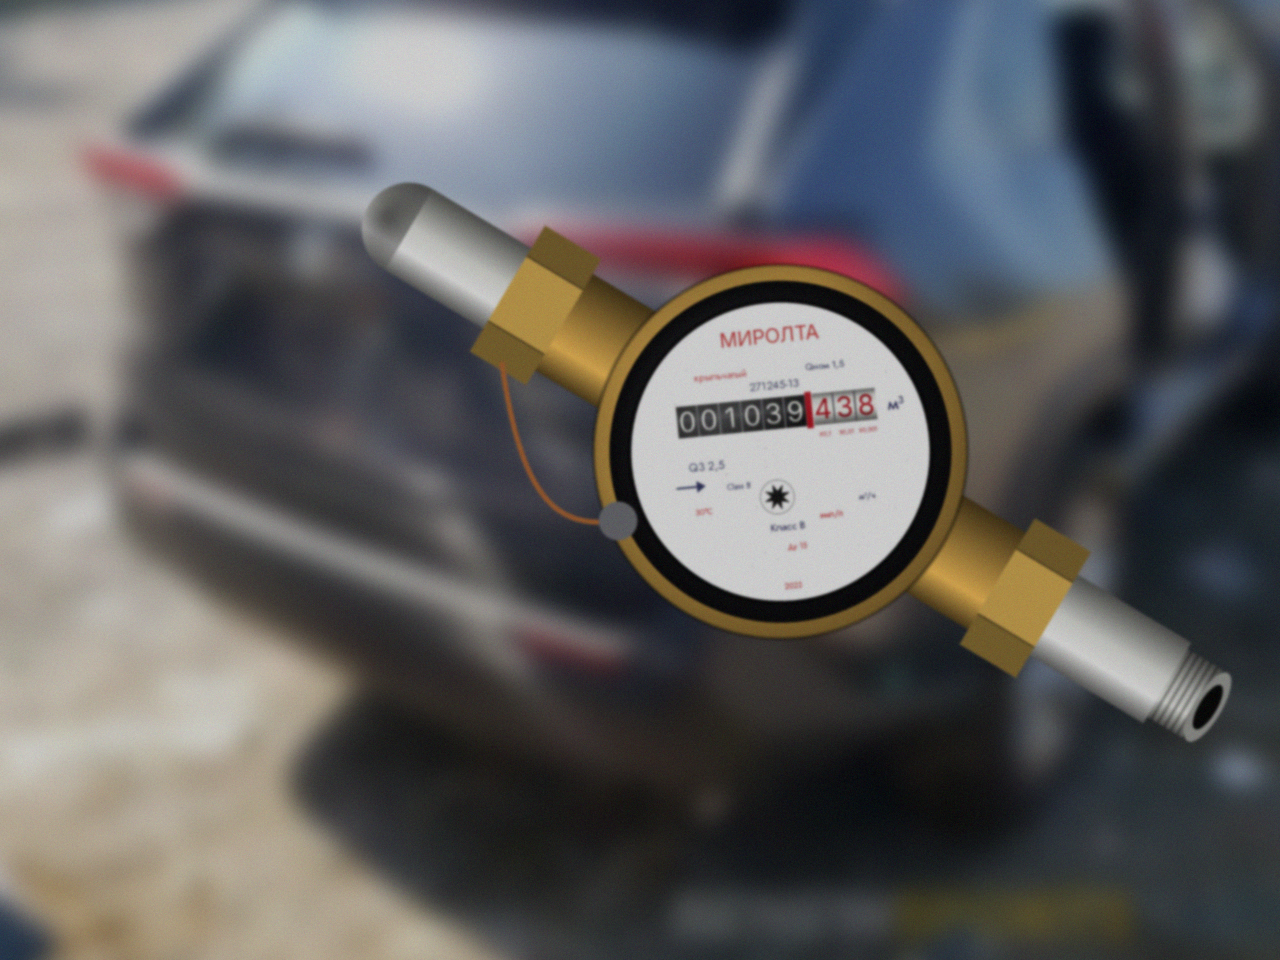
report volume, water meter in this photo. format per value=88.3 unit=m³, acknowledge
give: value=1039.438 unit=m³
